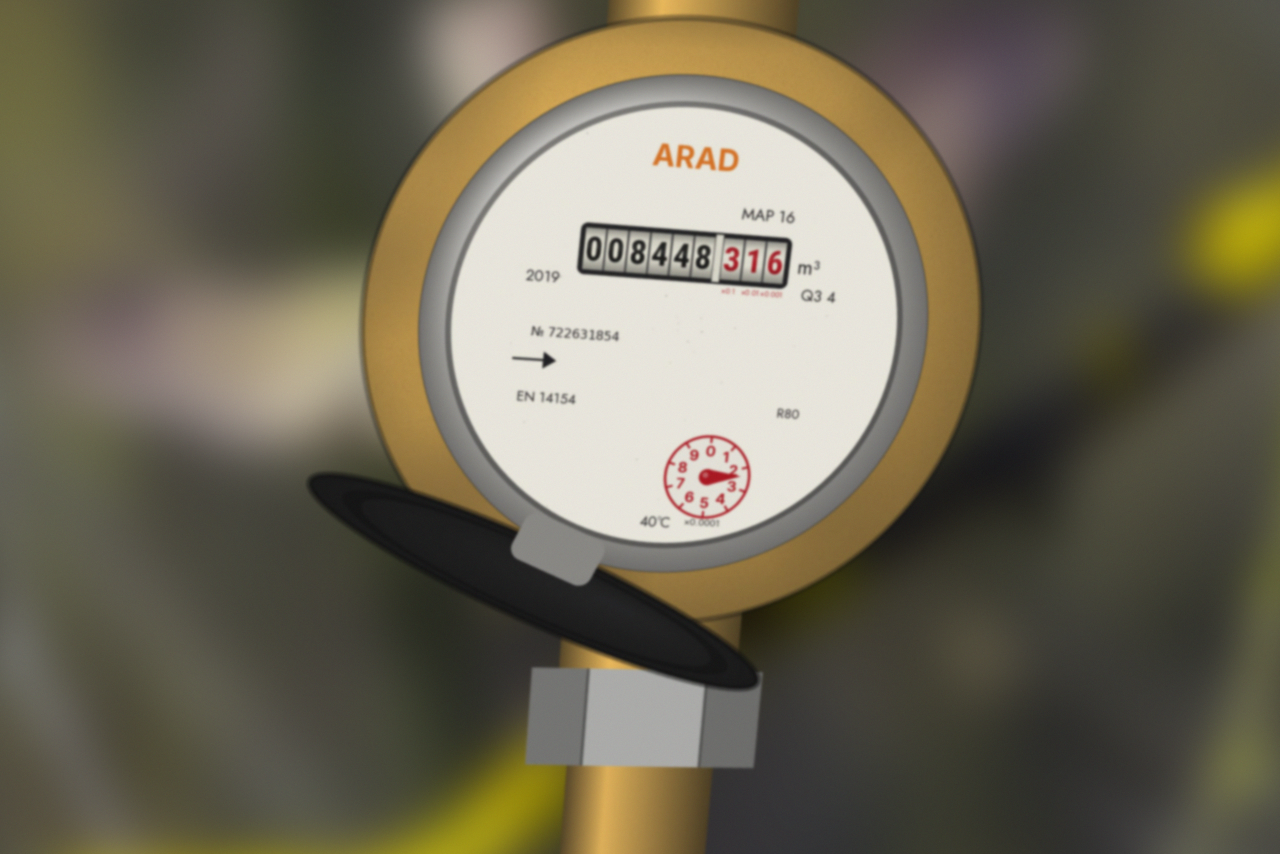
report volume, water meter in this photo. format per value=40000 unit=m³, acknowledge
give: value=8448.3162 unit=m³
